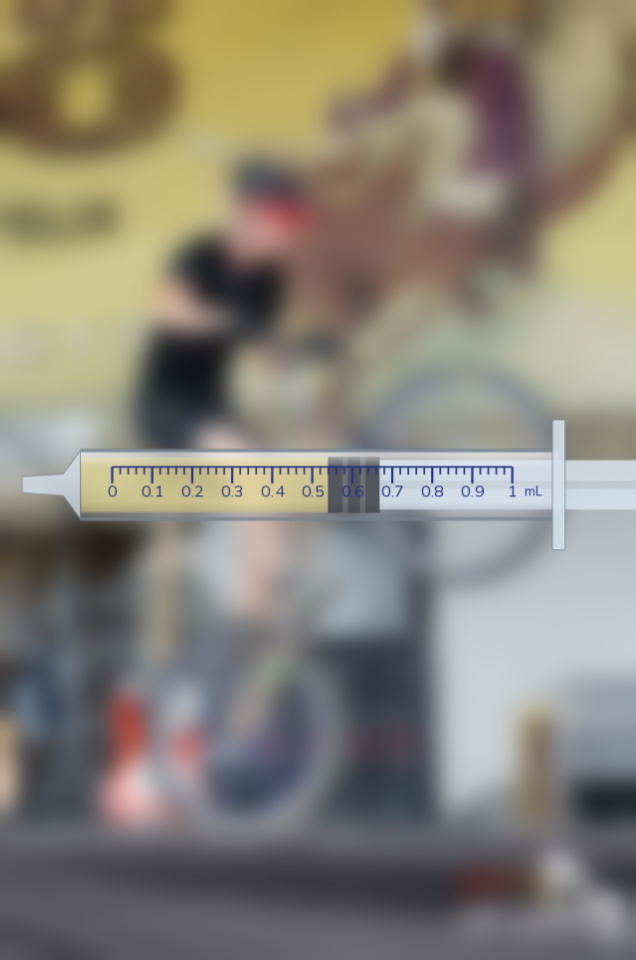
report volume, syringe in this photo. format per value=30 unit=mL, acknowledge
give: value=0.54 unit=mL
